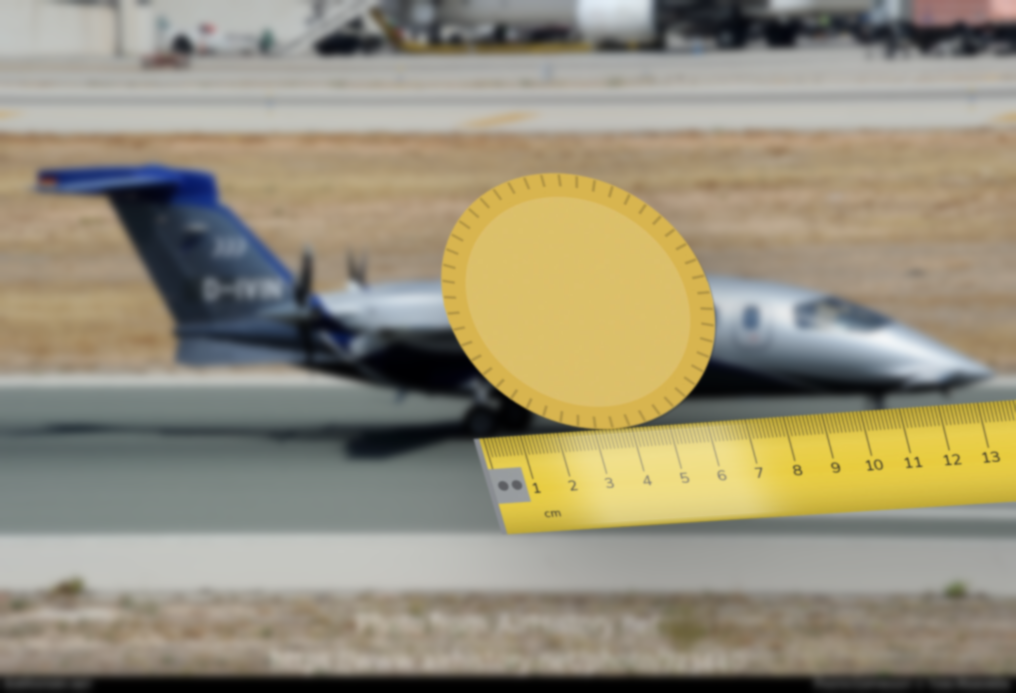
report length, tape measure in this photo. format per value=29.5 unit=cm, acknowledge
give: value=7 unit=cm
